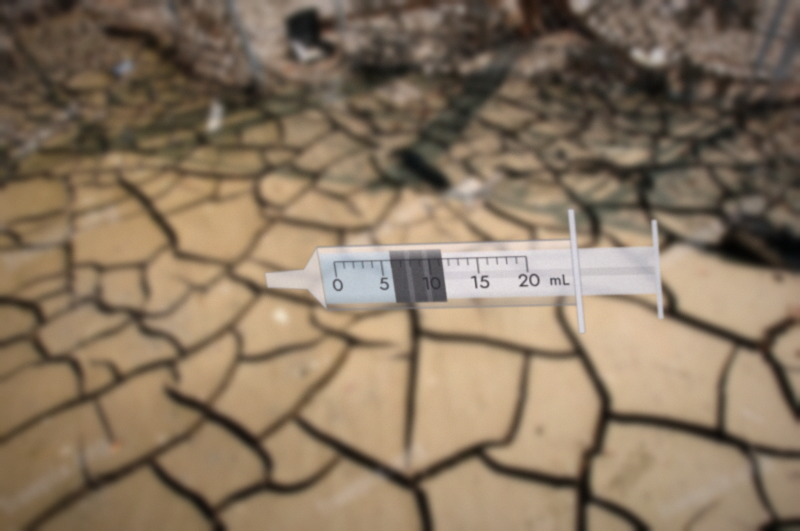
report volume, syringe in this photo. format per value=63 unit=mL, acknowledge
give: value=6 unit=mL
